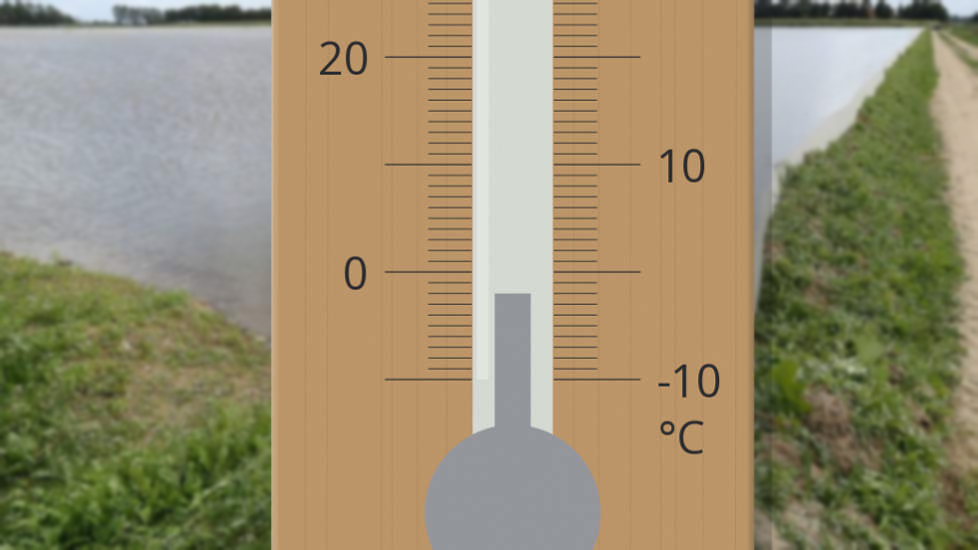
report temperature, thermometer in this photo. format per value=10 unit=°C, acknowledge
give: value=-2 unit=°C
